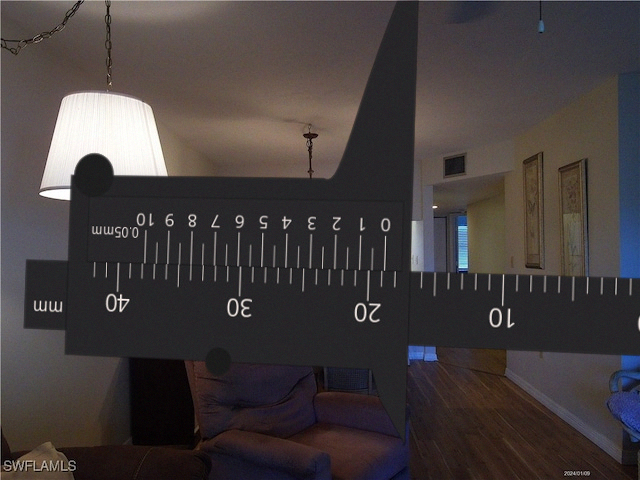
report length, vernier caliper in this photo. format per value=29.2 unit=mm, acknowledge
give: value=18.8 unit=mm
